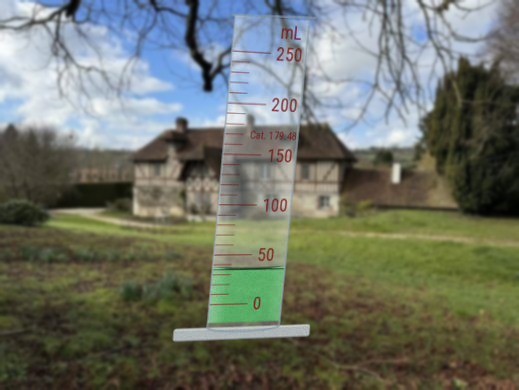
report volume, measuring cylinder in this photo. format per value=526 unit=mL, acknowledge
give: value=35 unit=mL
